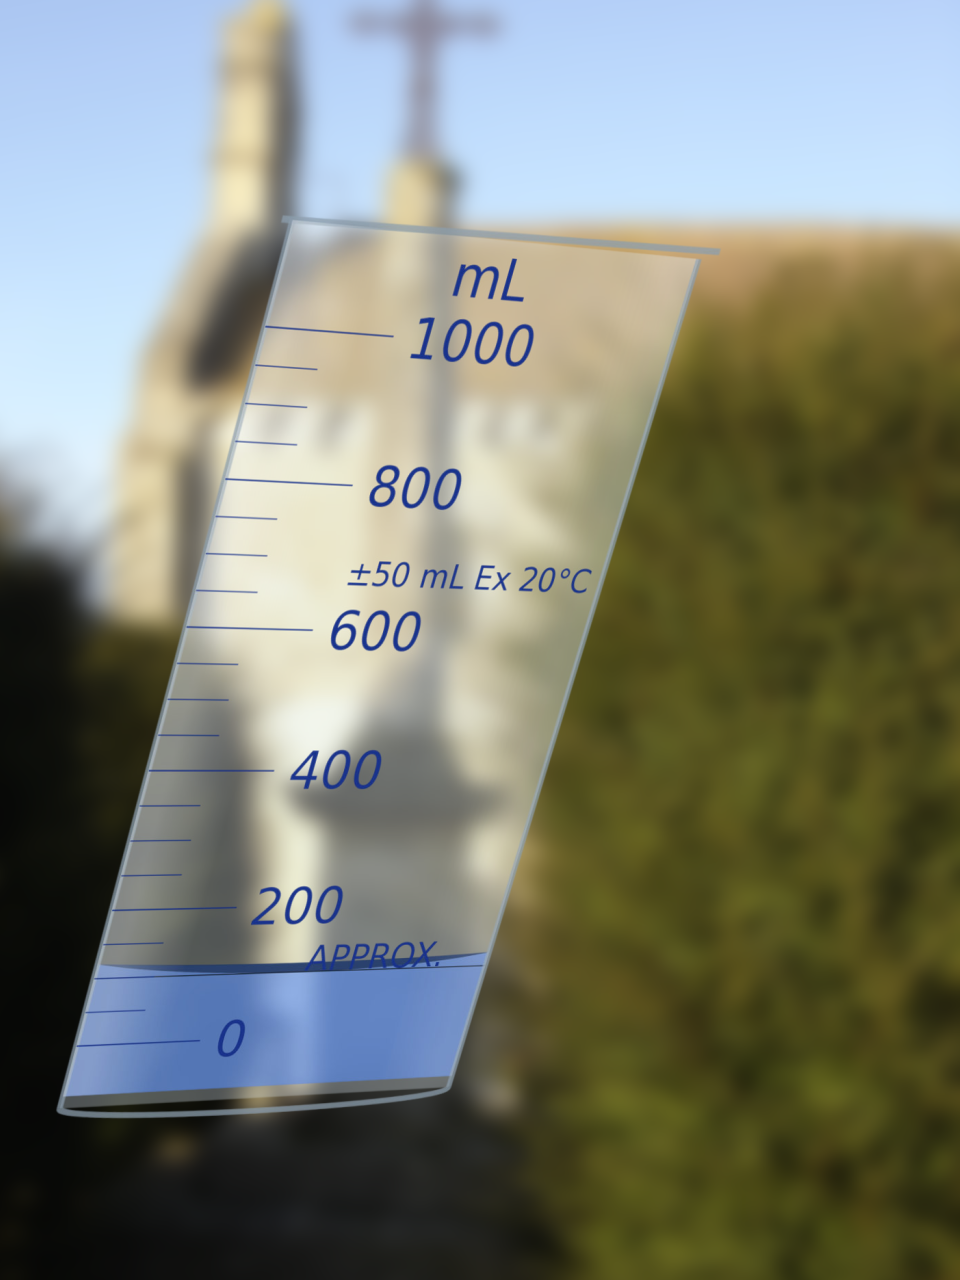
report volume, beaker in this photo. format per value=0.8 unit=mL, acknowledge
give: value=100 unit=mL
